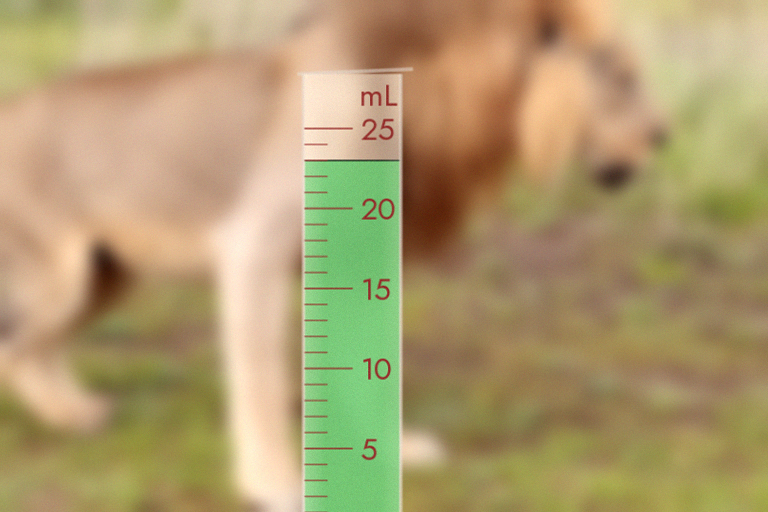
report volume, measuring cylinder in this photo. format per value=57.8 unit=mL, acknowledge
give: value=23 unit=mL
